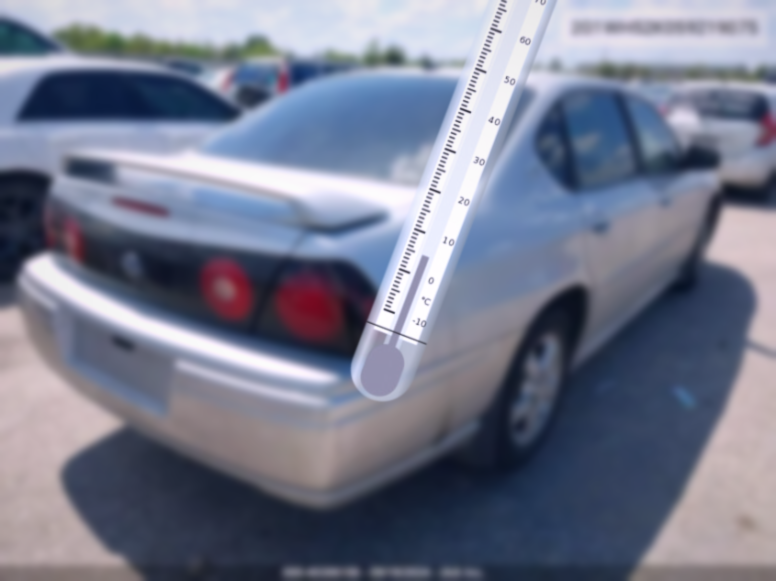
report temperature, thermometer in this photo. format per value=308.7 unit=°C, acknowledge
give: value=5 unit=°C
